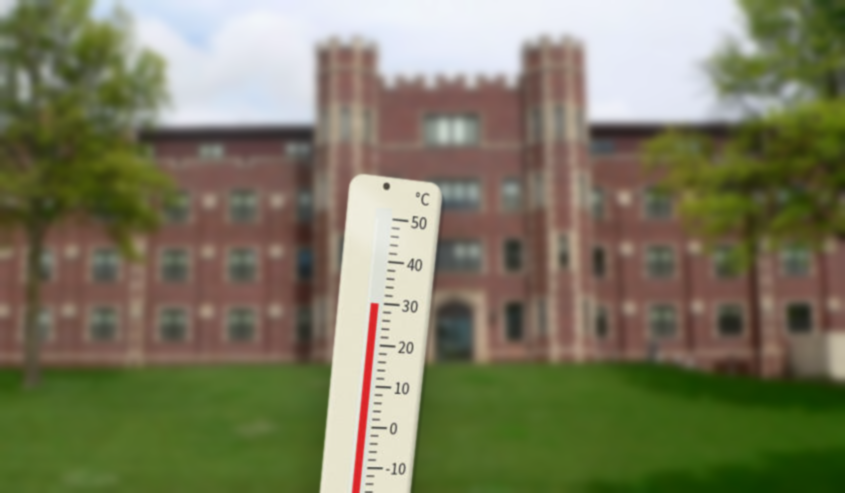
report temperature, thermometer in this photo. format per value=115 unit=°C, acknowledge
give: value=30 unit=°C
